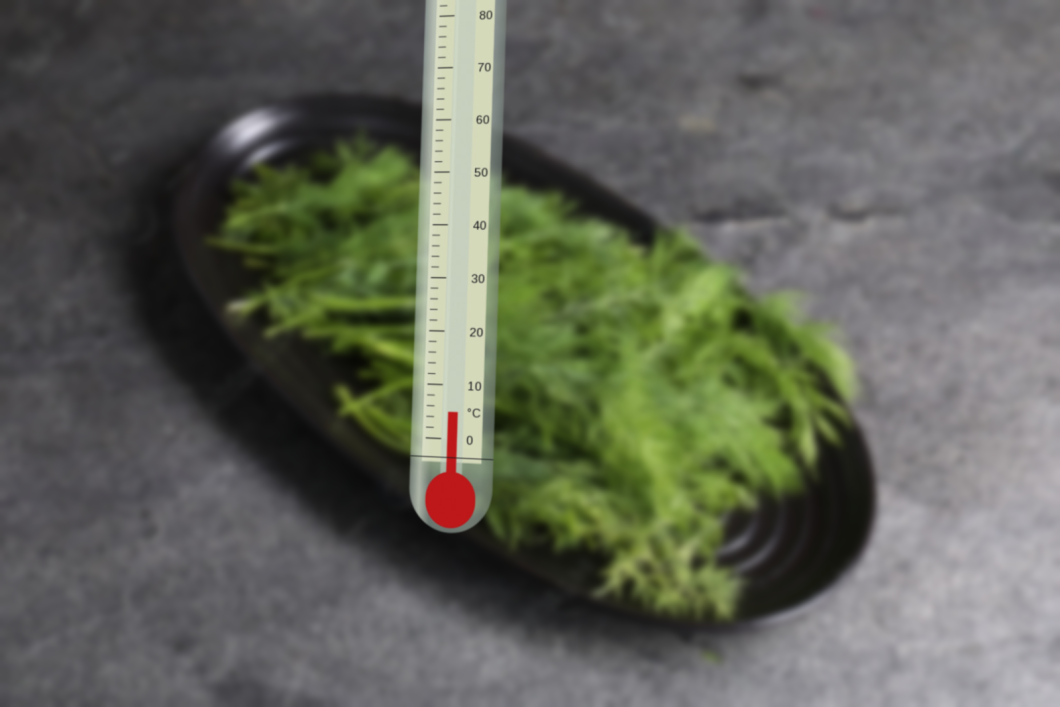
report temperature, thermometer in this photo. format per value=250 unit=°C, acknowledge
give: value=5 unit=°C
